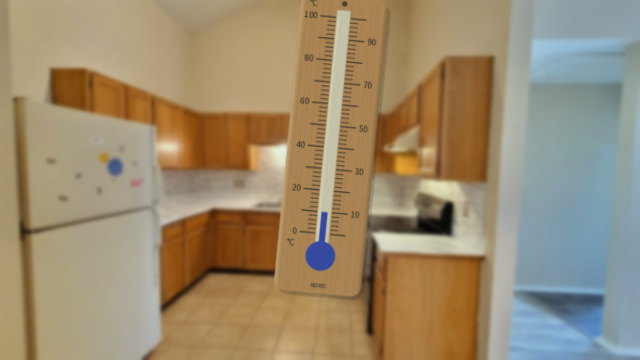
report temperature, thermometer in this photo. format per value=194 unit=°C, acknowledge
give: value=10 unit=°C
